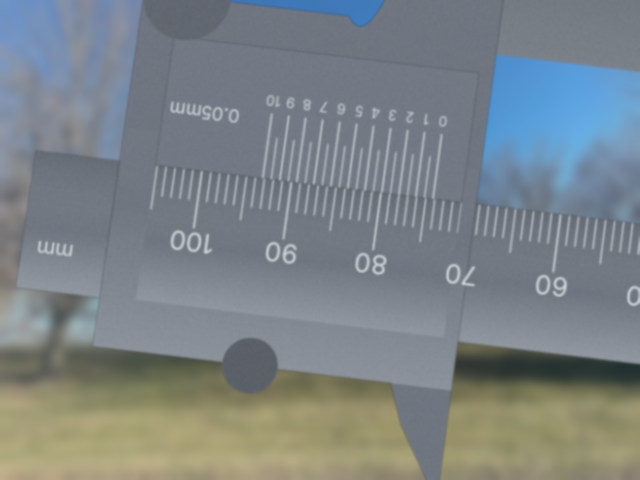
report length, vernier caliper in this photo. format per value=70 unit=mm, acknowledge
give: value=74.2 unit=mm
